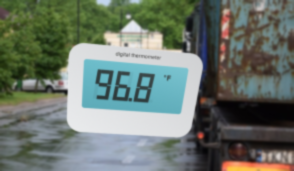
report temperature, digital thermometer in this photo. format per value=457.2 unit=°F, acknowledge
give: value=96.8 unit=°F
